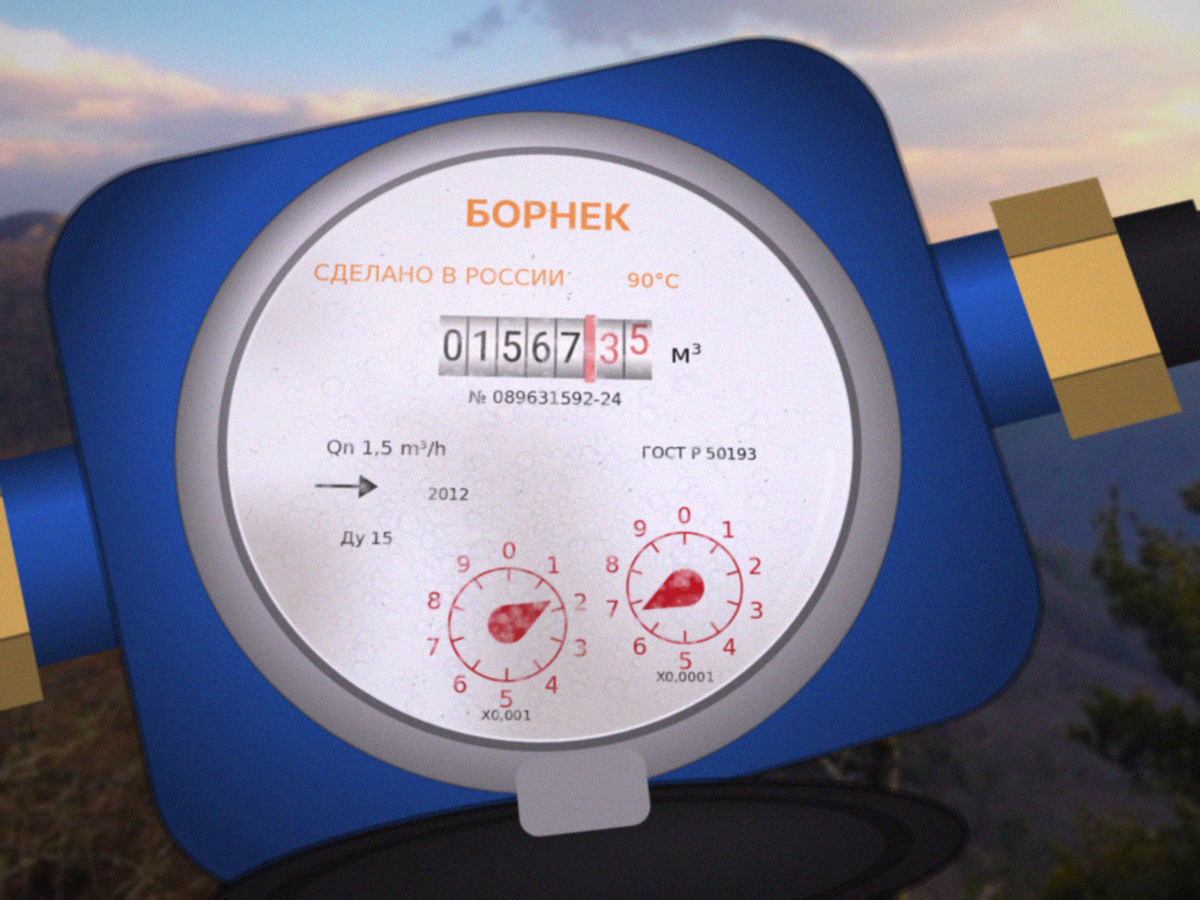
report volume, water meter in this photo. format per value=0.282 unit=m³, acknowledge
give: value=1567.3516 unit=m³
